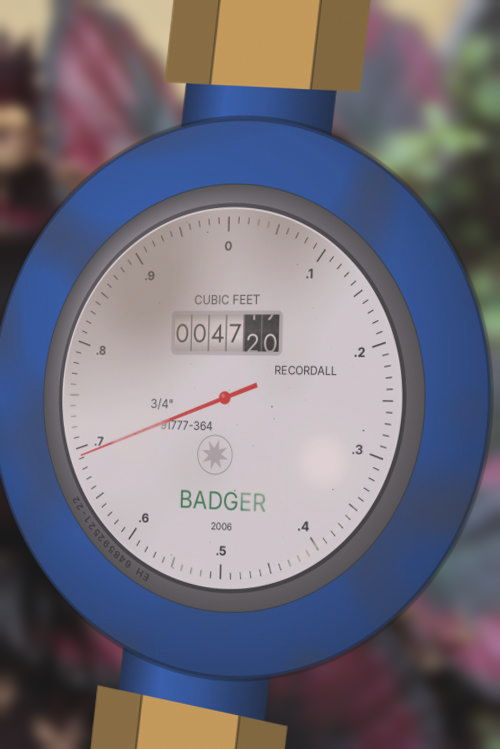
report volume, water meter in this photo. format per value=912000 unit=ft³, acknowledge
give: value=4719.69 unit=ft³
